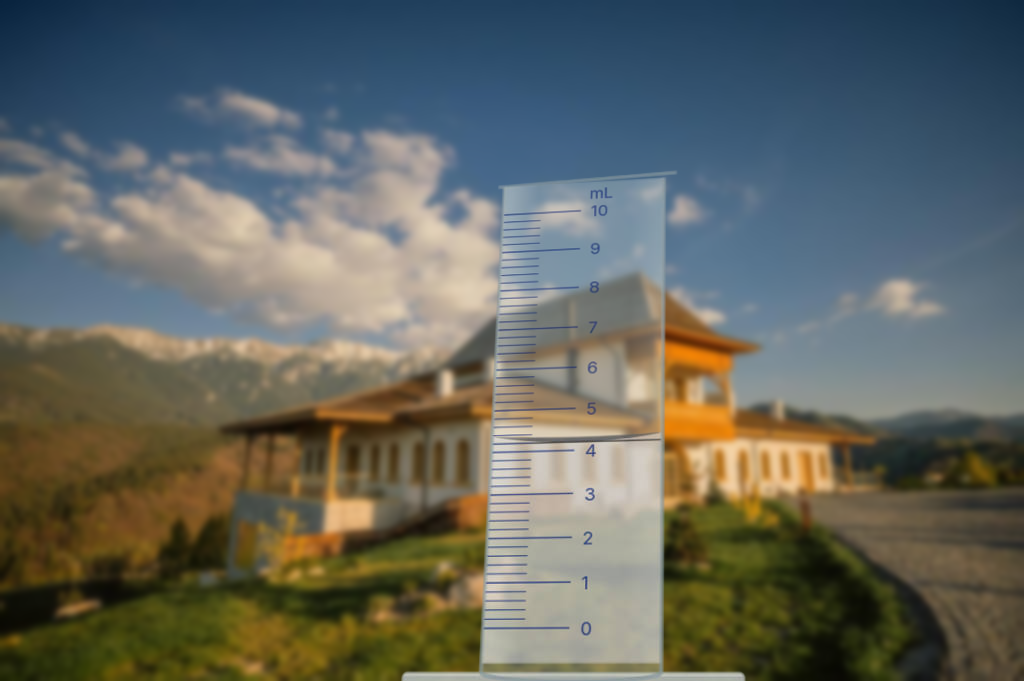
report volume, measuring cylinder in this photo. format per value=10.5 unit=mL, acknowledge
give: value=4.2 unit=mL
